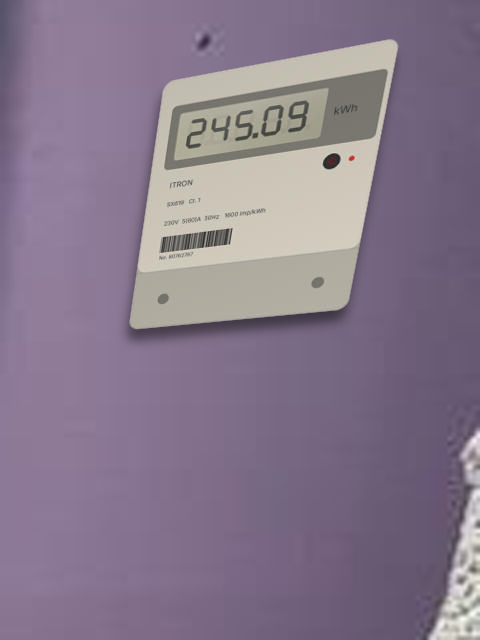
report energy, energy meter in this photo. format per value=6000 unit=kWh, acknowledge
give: value=245.09 unit=kWh
